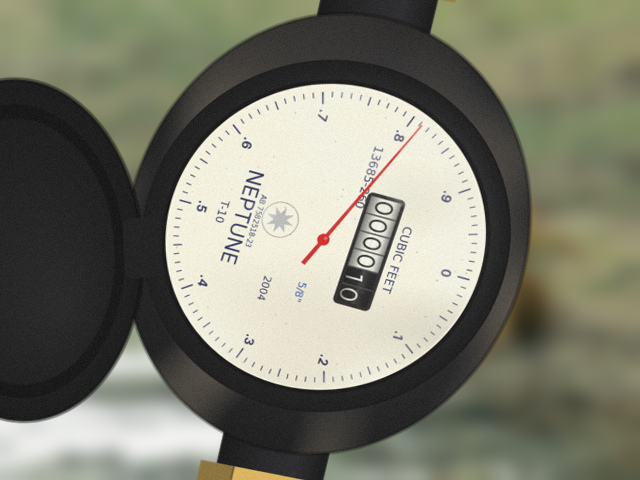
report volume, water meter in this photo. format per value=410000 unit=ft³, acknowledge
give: value=9.81 unit=ft³
